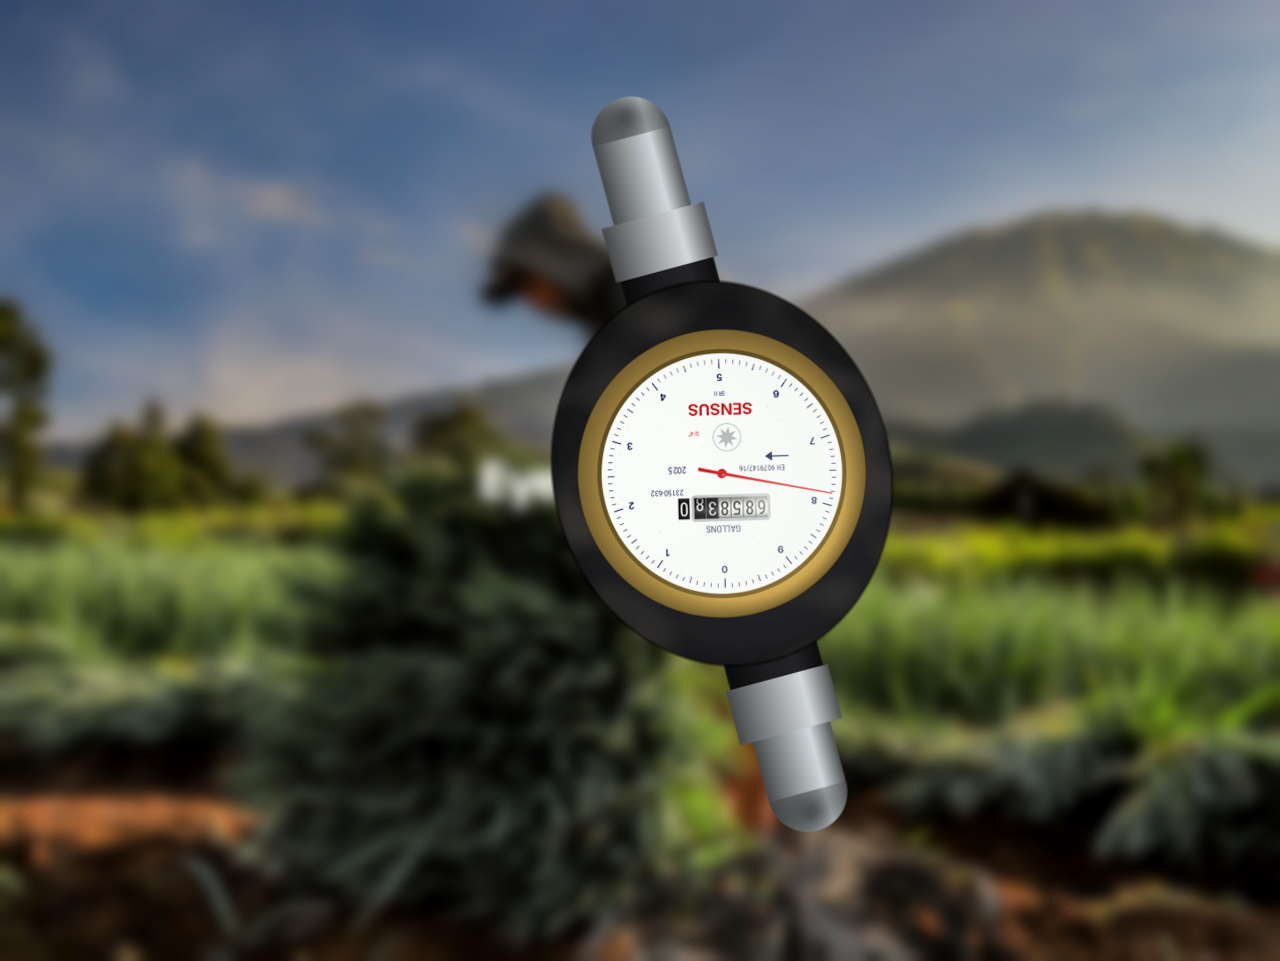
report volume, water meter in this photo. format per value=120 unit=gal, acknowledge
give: value=6858377.8 unit=gal
